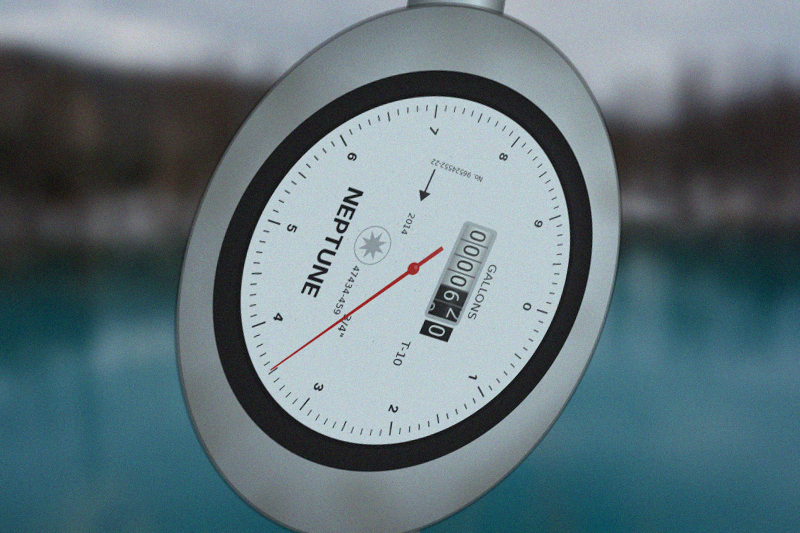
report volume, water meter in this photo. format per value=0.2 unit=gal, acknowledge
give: value=623.5 unit=gal
